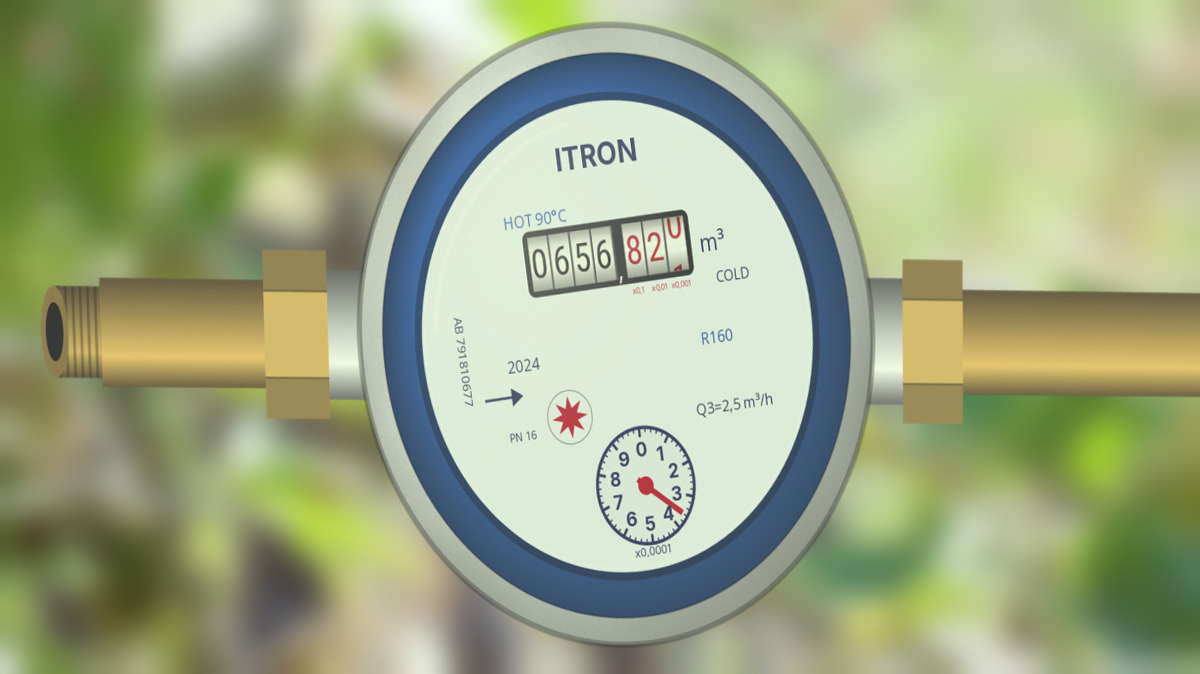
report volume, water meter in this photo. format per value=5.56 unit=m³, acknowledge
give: value=656.8203 unit=m³
